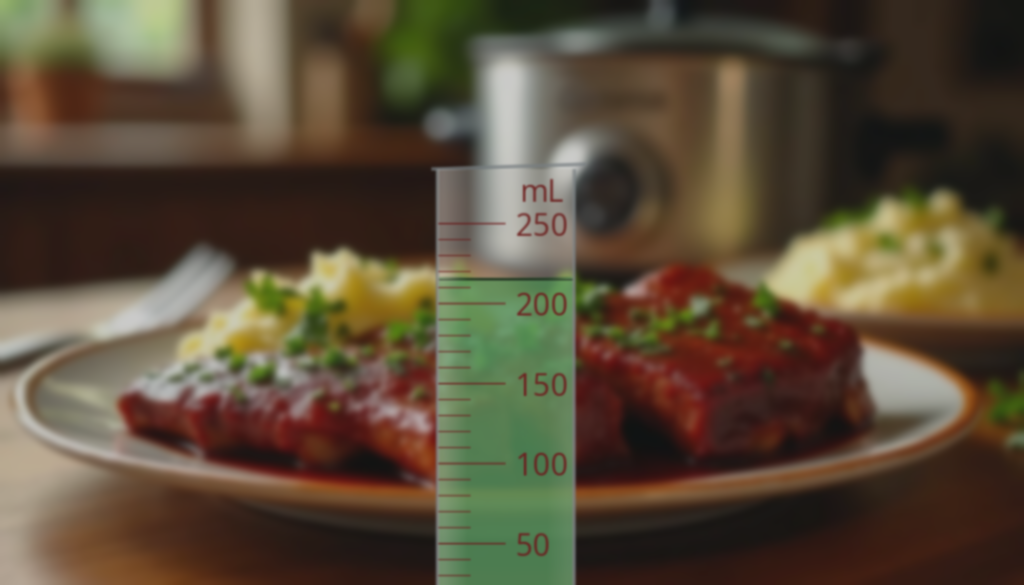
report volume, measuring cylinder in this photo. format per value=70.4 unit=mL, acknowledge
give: value=215 unit=mL
